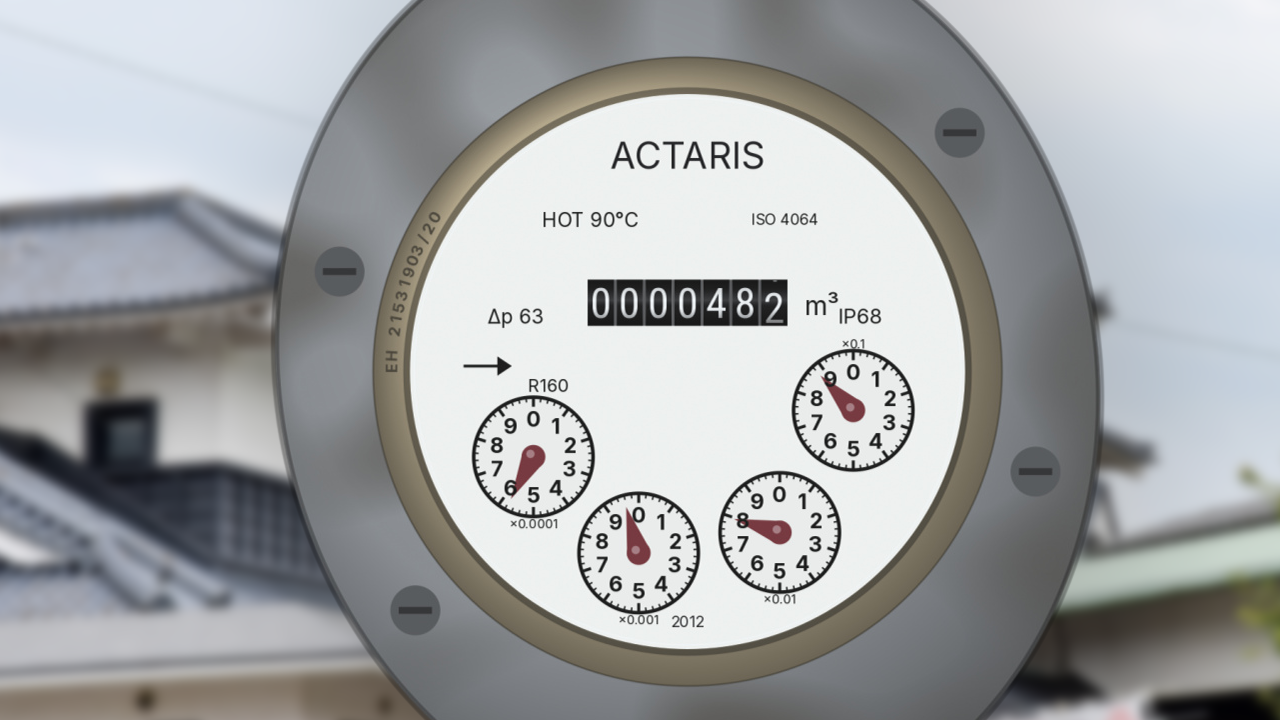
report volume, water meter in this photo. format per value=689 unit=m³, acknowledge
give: value=481.8795 unit=m³
